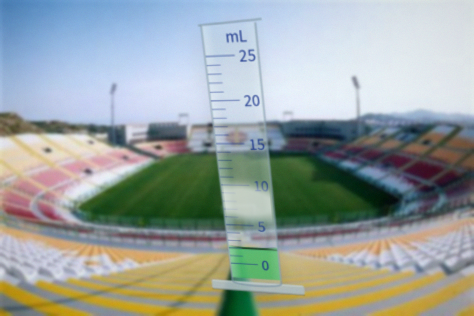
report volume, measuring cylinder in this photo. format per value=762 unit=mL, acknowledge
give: value=2 unit=mL
